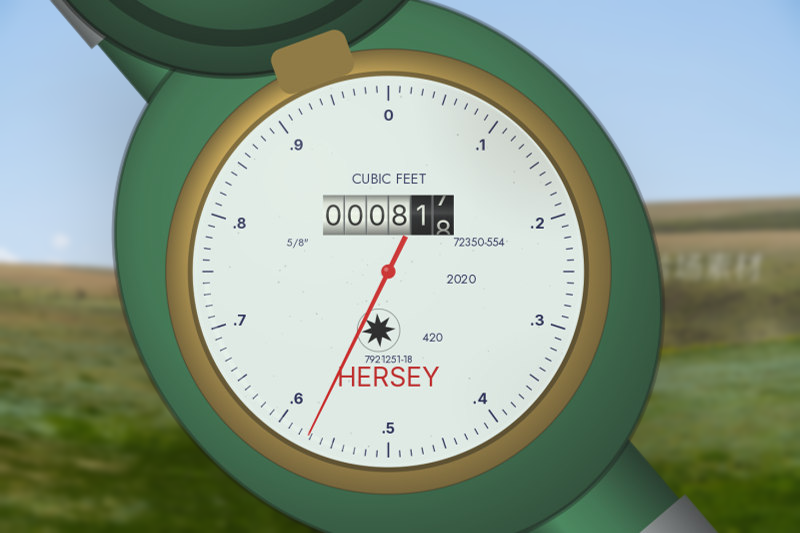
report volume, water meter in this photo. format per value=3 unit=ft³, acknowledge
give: value=817.57 unit=ft³
